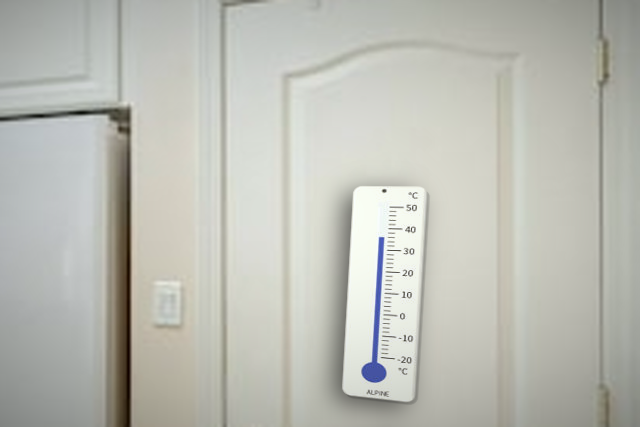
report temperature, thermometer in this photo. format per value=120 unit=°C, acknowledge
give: value=36 unit=°C
